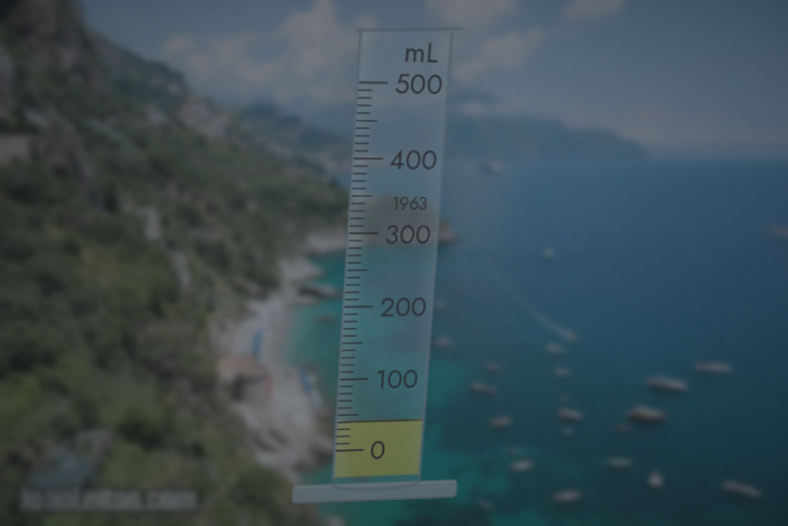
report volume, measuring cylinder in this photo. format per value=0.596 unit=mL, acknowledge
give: value=40 unit=mL
